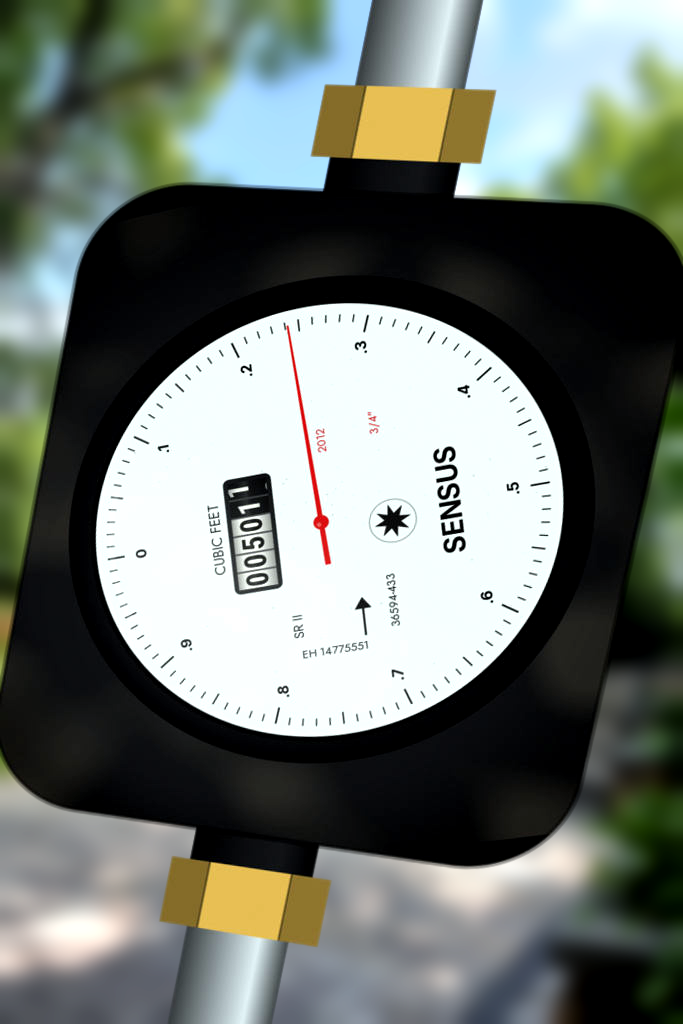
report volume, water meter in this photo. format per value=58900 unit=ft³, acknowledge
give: value=5011.24 unit=ft³
